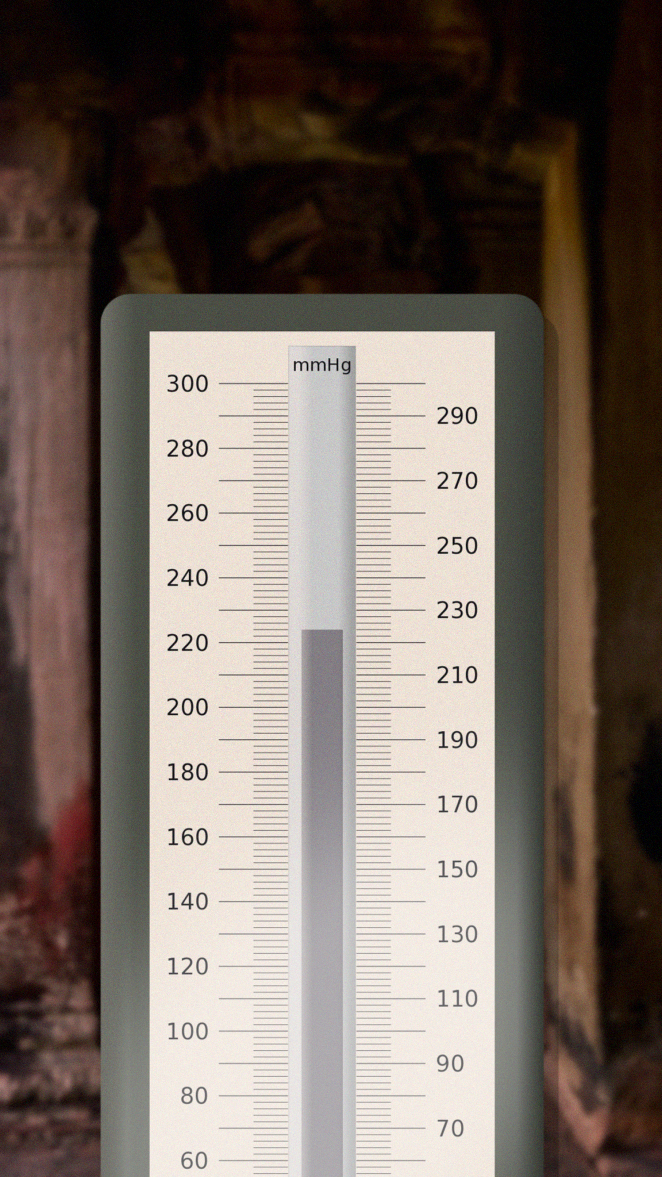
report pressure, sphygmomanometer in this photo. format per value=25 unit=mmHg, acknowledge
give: value=224 unit=mmHg
